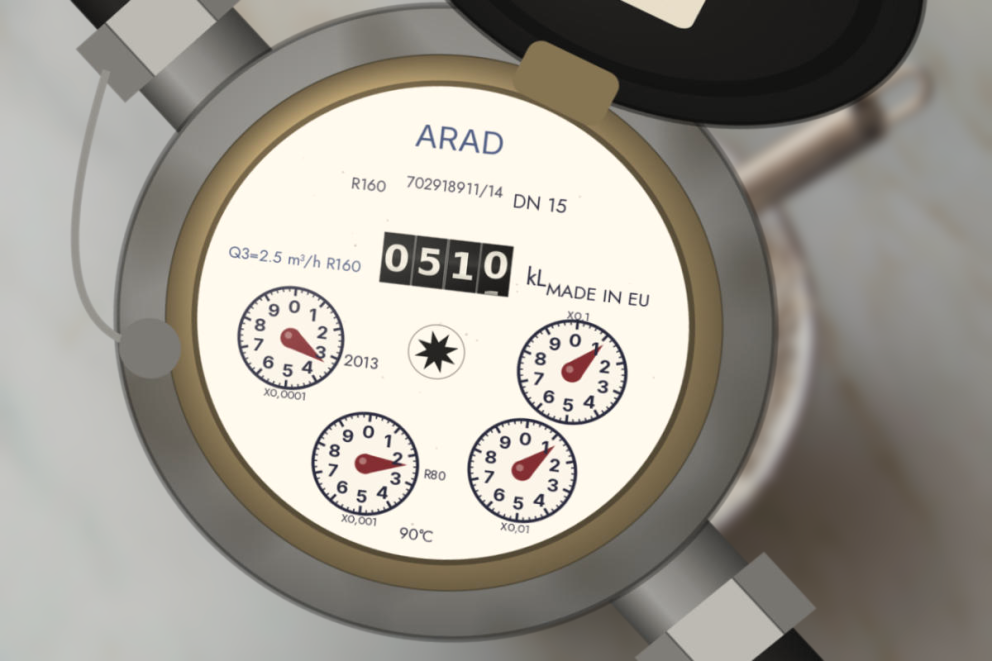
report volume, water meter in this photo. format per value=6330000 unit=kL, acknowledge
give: value=510.1123 unit=kL
